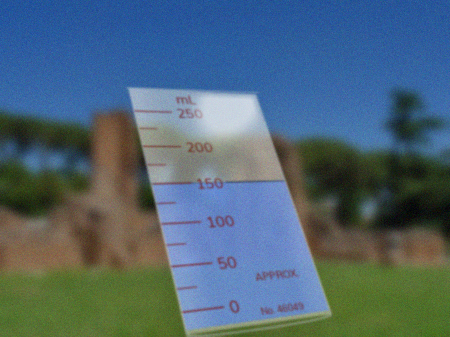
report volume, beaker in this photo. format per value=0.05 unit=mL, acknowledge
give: value=150 unit=mL
